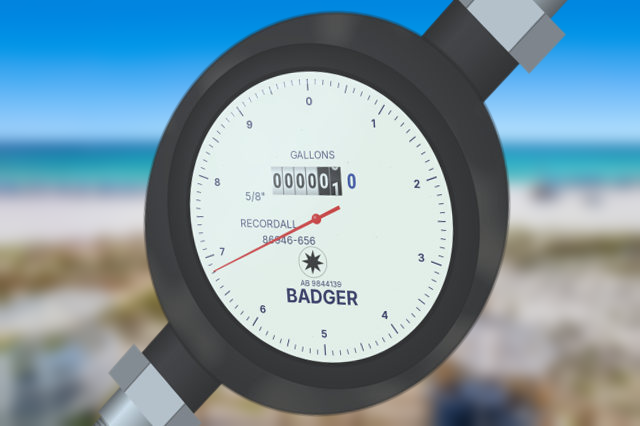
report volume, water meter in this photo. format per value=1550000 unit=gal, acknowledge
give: value=6.8 unit=gal
